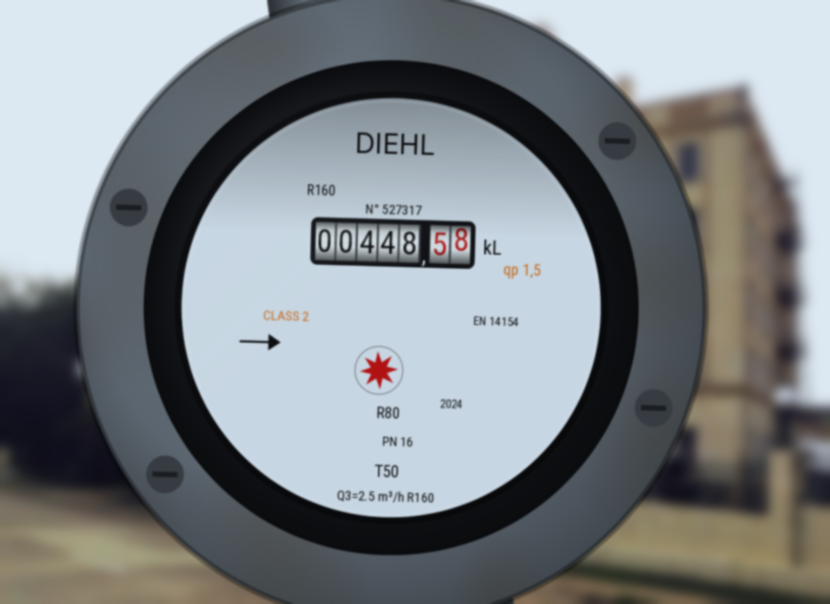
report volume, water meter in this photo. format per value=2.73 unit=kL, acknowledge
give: value=448.58 unit=kL
